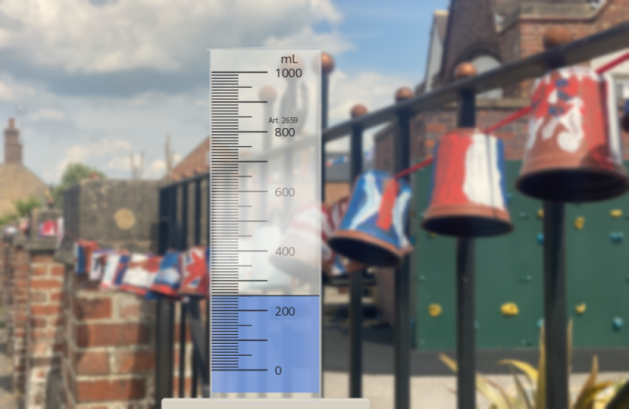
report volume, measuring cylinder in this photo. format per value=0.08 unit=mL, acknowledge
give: value=250 unit=mL
